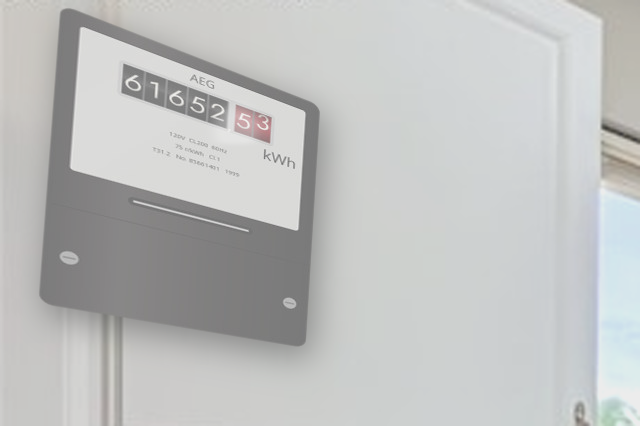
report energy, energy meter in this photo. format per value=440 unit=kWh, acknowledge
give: value=61652.53 unit=kWh
